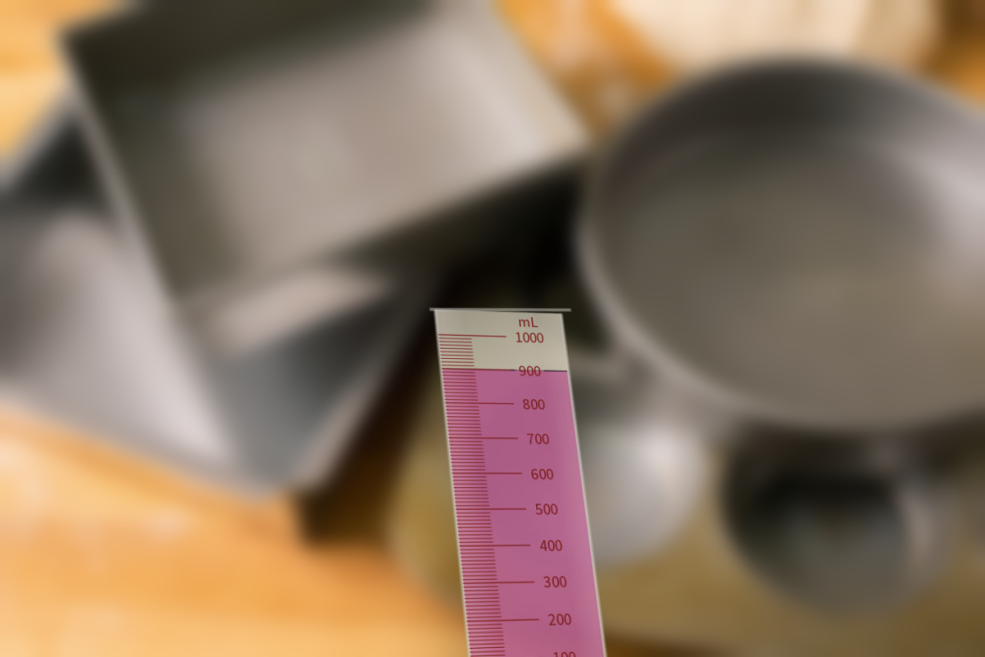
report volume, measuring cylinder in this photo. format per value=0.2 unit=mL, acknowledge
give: value=900 unit=mL
